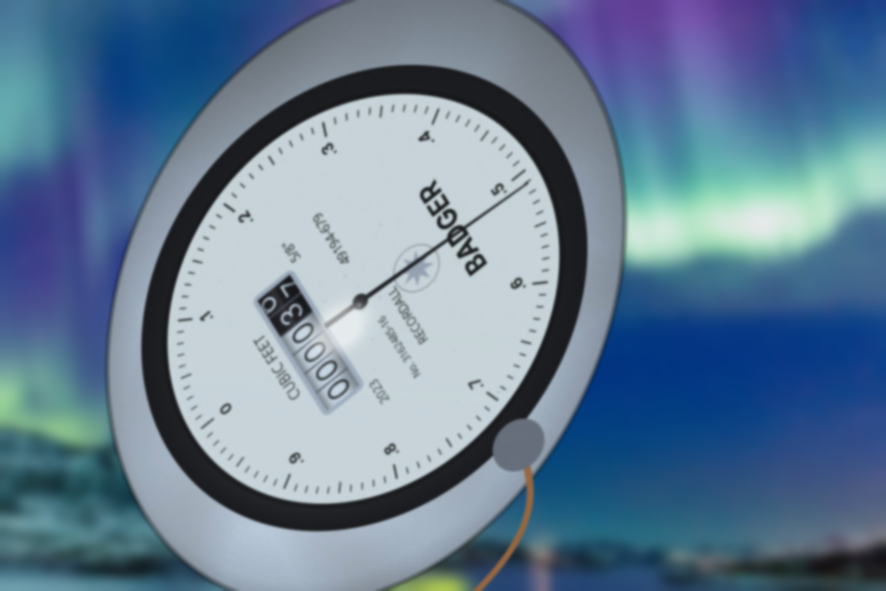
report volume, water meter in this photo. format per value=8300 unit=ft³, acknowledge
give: value=36.51 unit=ft³
